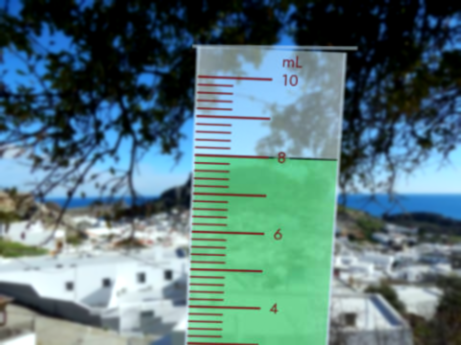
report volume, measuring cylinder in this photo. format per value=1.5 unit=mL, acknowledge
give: value=8 unit=mL
